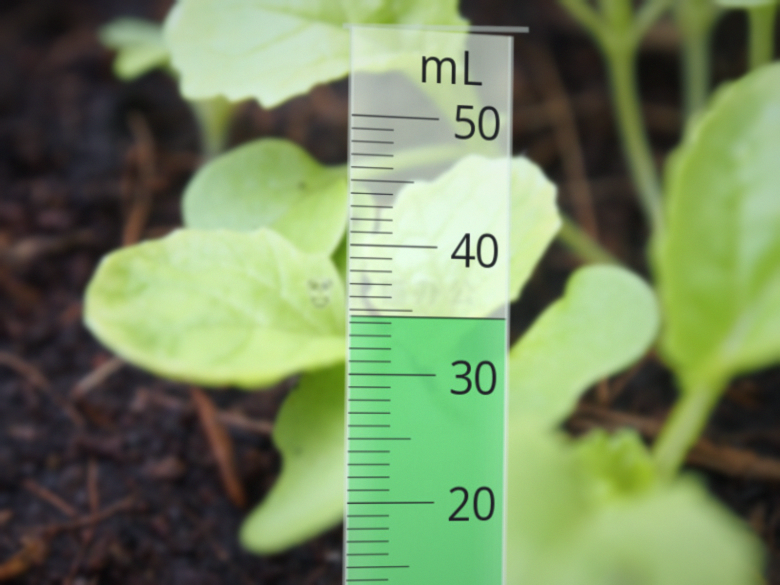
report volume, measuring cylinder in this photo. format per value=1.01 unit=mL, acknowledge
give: value=34.5 unit=mL
